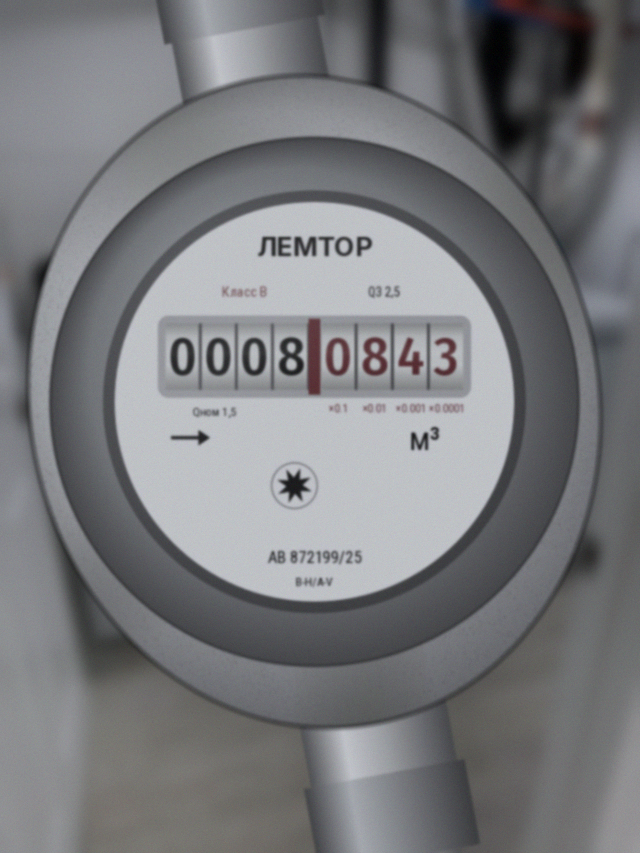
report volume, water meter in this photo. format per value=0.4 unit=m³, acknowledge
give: value=8.0843 unit=m³
